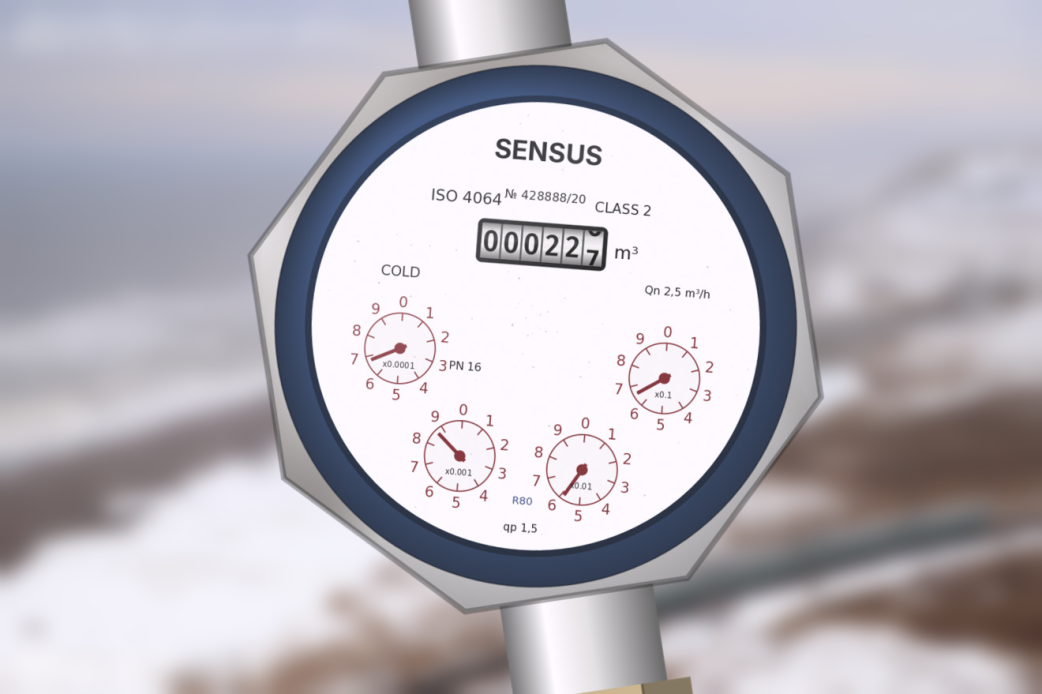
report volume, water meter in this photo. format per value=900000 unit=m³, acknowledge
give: value=226.6586 unit=m³
